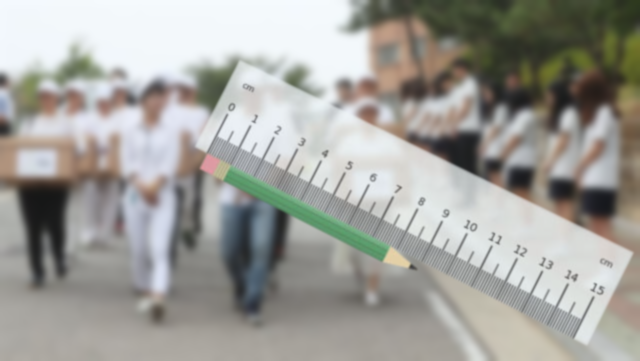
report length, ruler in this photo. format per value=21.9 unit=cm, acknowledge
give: value=9 unit=cm
